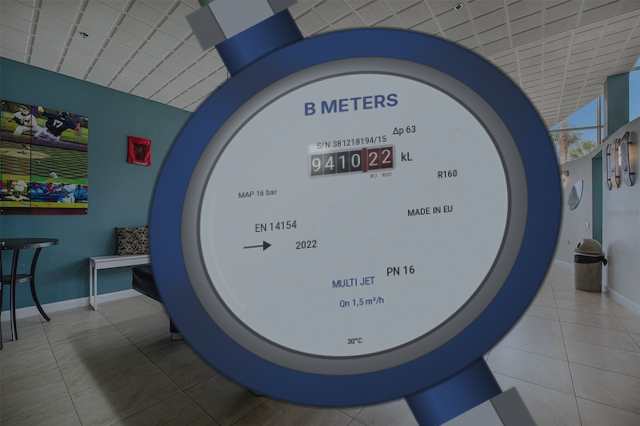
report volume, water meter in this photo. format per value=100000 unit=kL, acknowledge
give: value=9410.22 unit=kL
